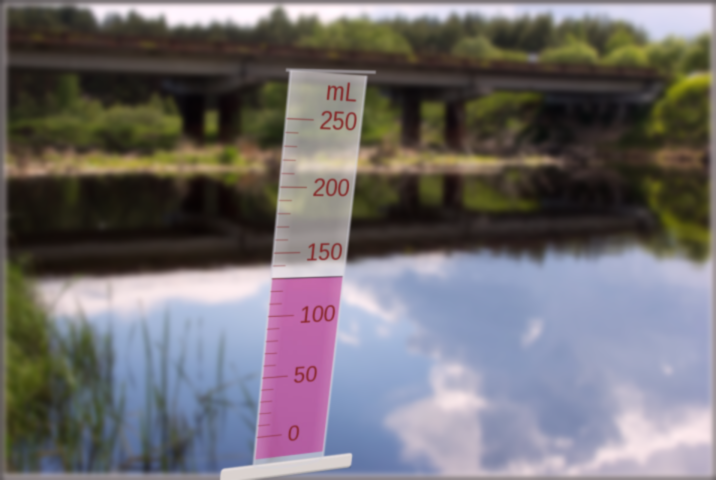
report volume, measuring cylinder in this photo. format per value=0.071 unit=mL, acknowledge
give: value=130 unit=mL
